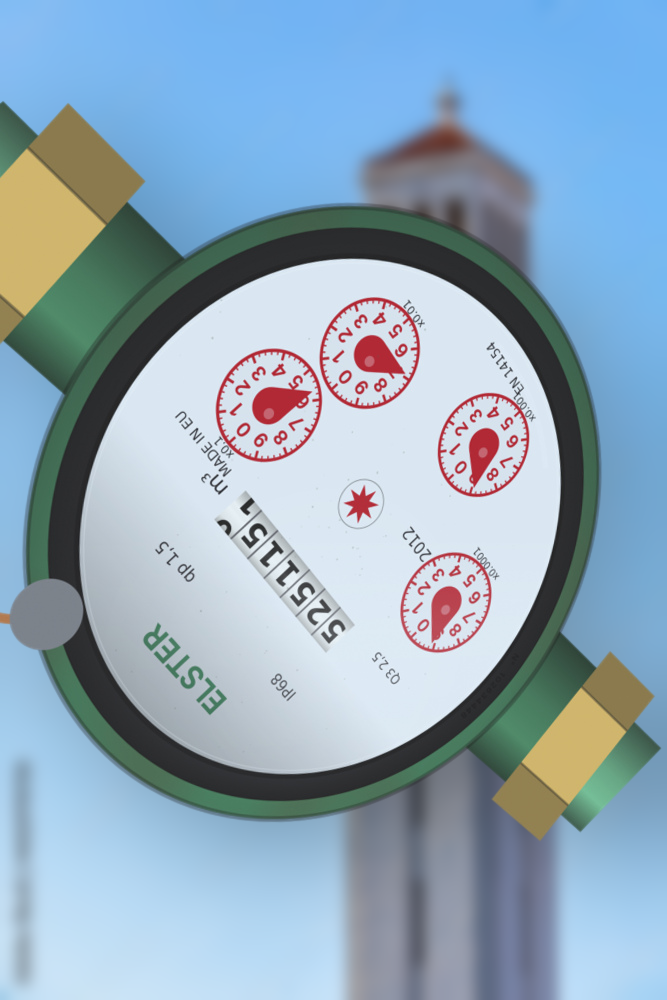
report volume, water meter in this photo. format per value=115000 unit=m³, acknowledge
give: value=5251150.5689 unit=m³
